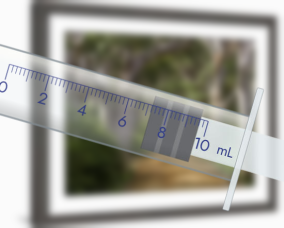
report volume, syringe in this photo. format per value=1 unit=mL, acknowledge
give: value=7.2 unit=mL
